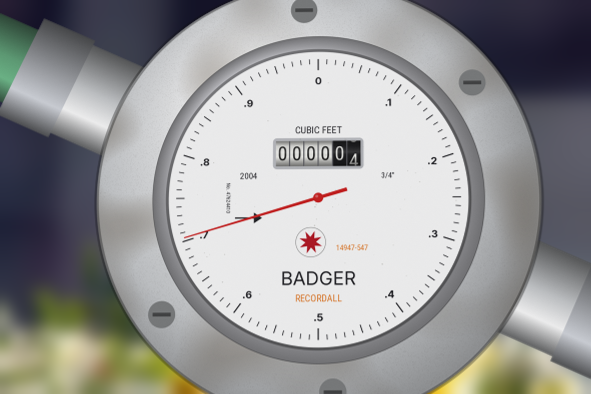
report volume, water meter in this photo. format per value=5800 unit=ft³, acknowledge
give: value=3.70 unit=ft³
